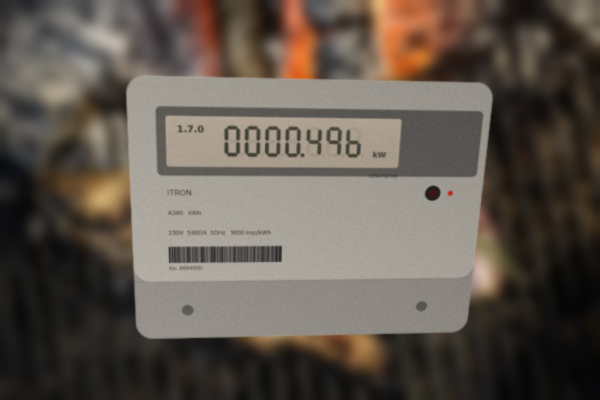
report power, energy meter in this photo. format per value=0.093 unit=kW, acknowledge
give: value=0.496 unit=kW
